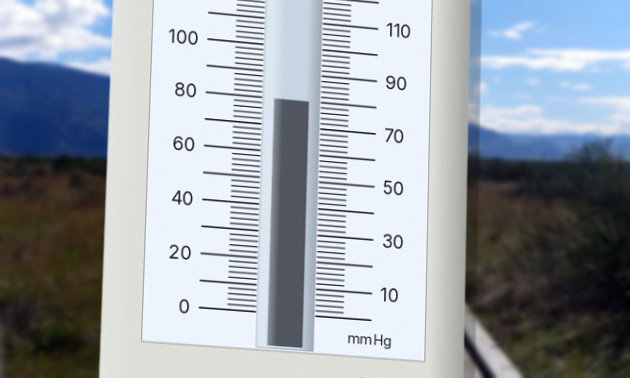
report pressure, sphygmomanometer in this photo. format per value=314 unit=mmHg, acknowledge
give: value=80 unit=mmHg
